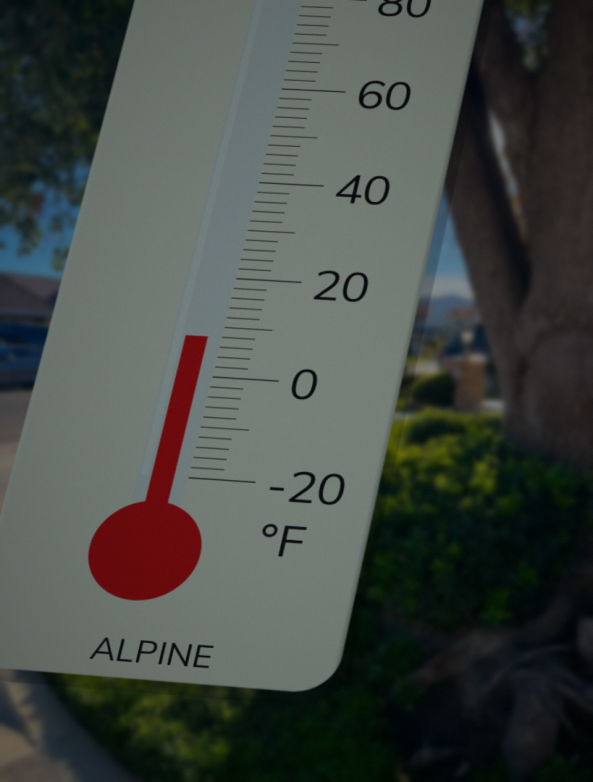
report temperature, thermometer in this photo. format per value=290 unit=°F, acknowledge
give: value=8 unit=°F
